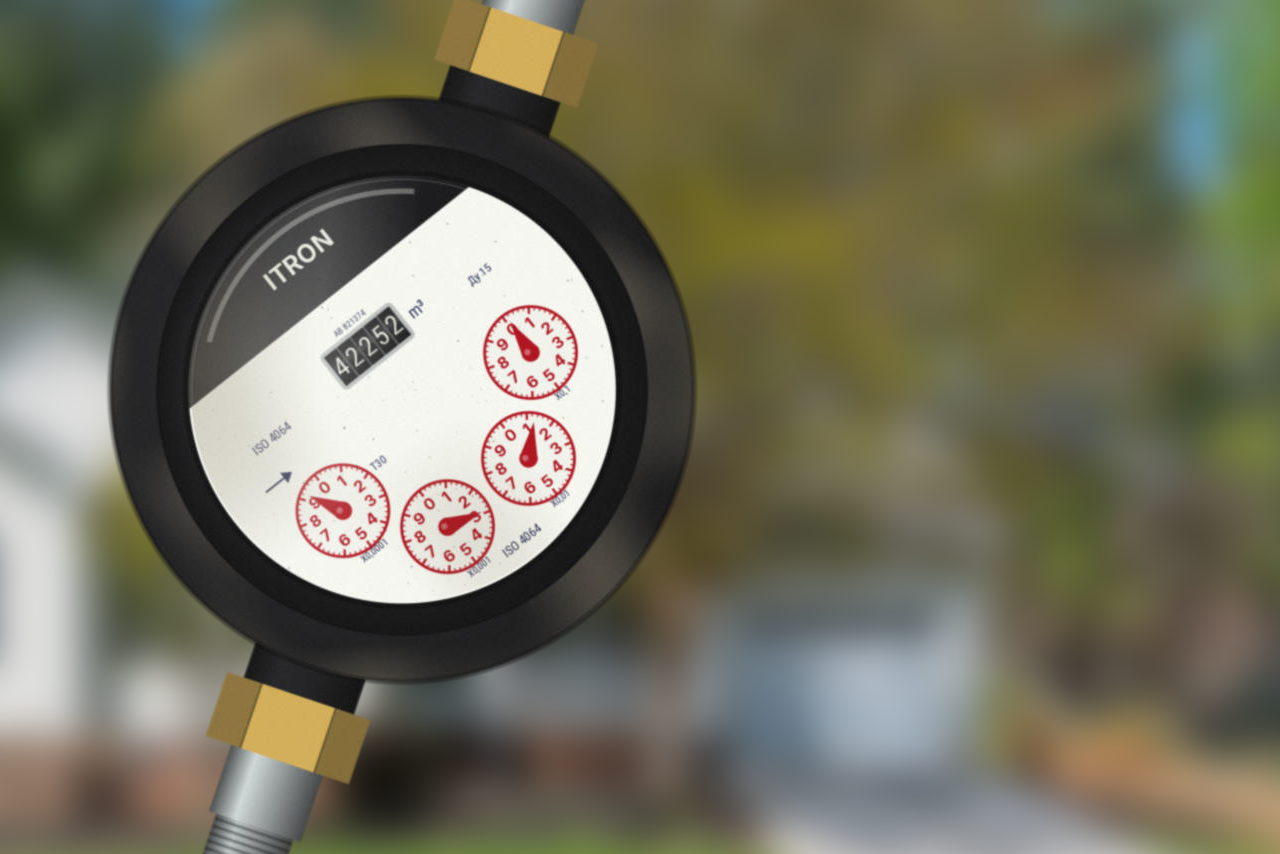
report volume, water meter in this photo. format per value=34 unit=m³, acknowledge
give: value=42252.0129 unit=m³
